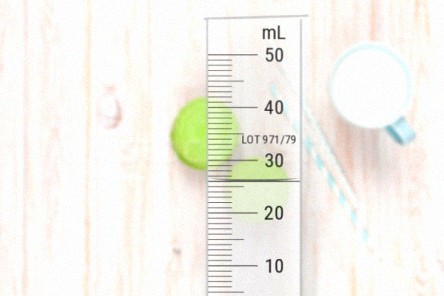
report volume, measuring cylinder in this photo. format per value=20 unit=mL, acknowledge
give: value=26 unit=mL
